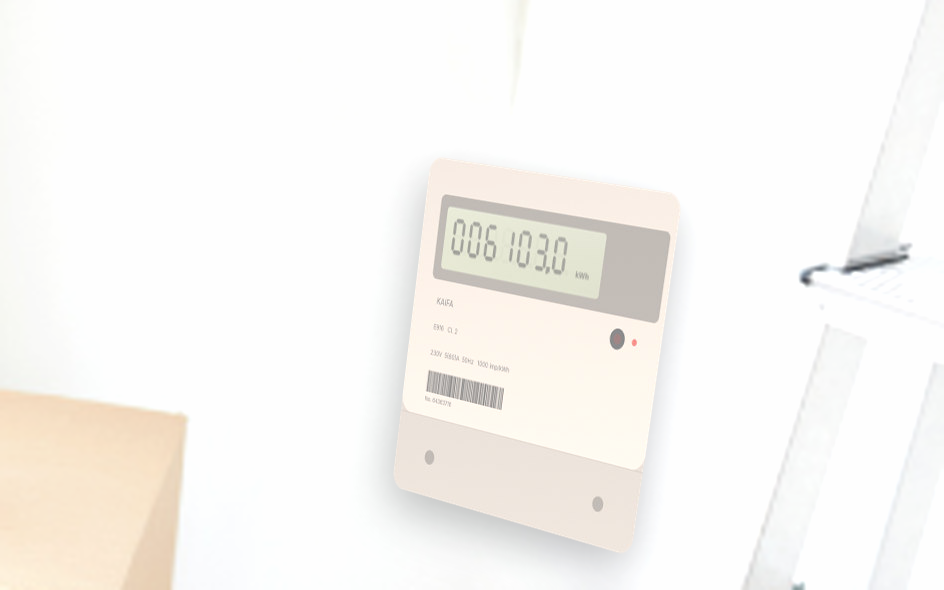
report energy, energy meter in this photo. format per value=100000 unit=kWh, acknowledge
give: value=6103.0 unit=kWh
